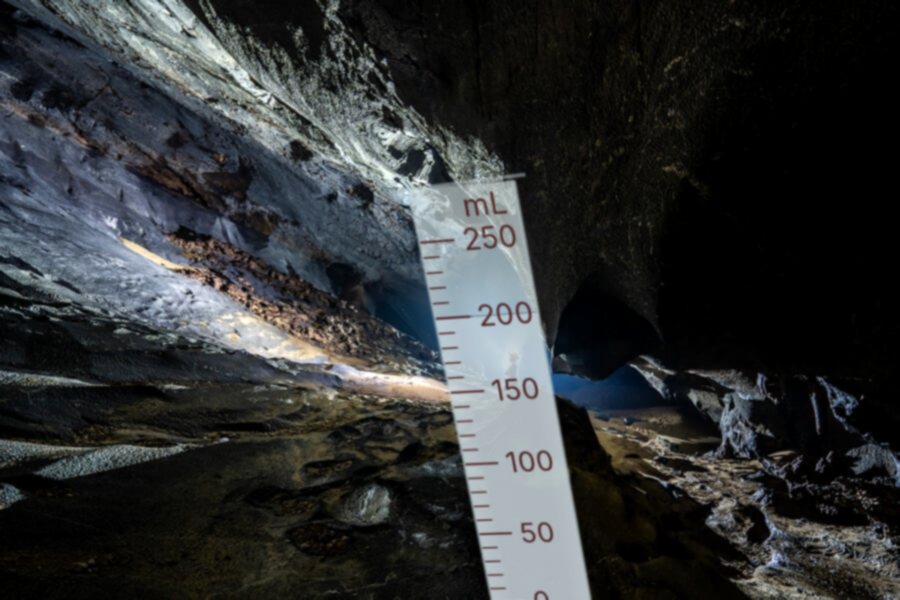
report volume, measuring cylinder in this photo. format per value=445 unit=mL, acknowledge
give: value=200 unit=mL
